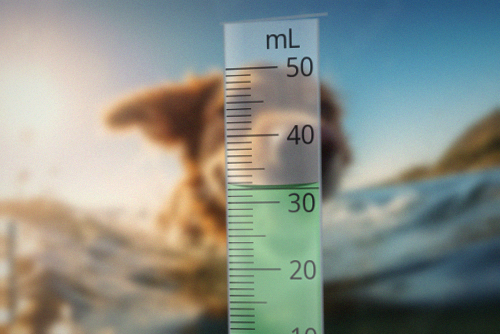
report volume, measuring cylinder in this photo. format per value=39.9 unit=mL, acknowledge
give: value=32 unit=mL
